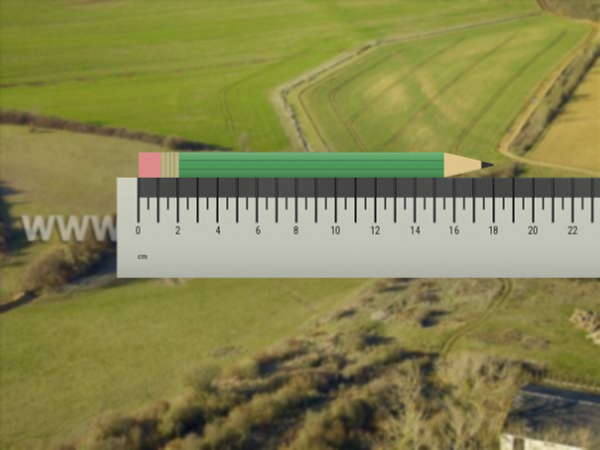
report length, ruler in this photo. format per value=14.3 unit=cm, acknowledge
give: value=18 unit=cm
